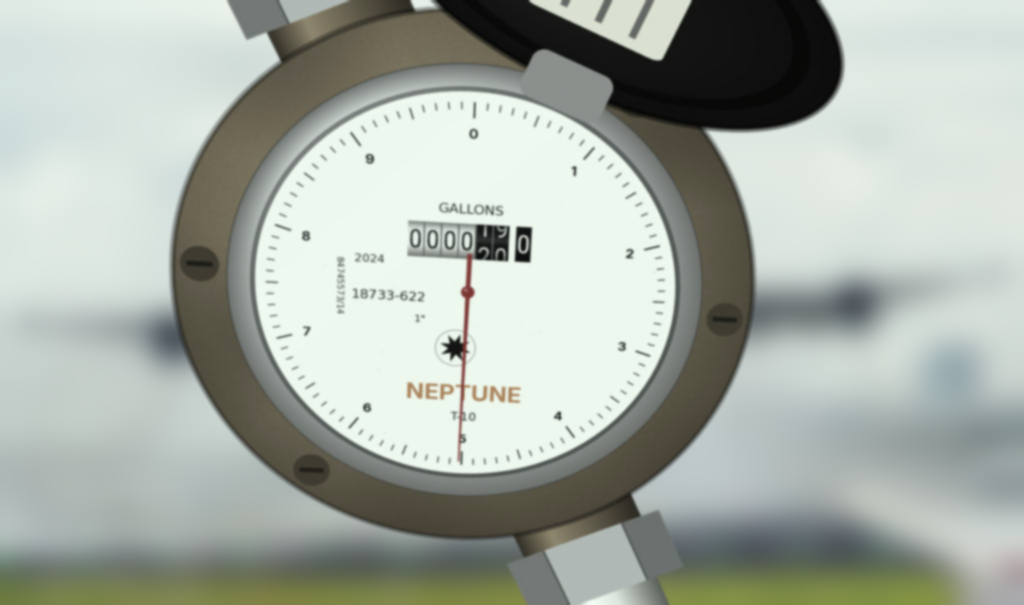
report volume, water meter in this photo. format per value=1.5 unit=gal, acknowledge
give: value=195.0 unit=gal
